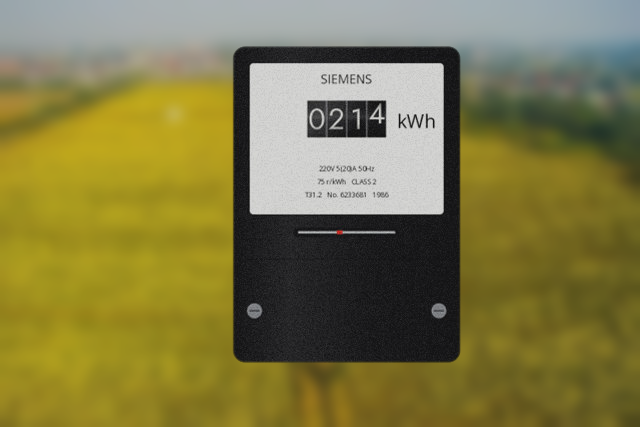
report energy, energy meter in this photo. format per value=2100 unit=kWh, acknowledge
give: value=214 unit=kWh
